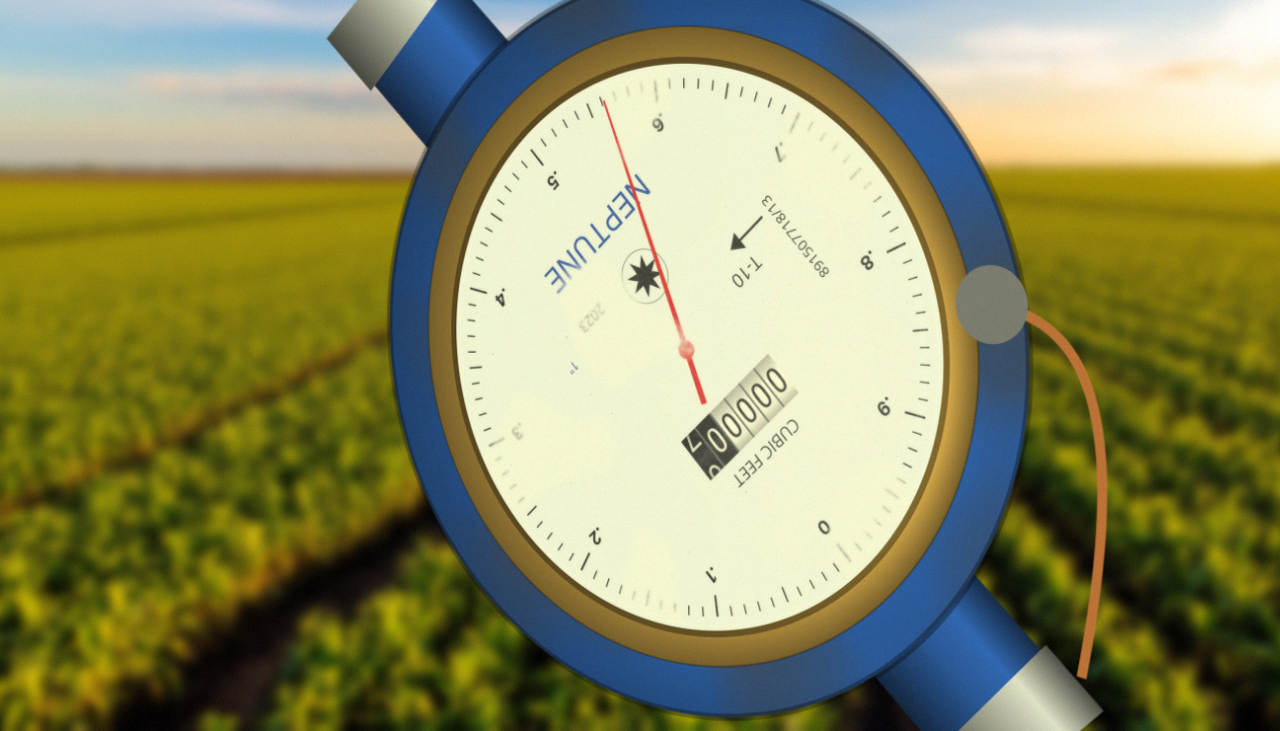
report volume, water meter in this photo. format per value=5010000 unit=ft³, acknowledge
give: value=6.56 unit=ft³
